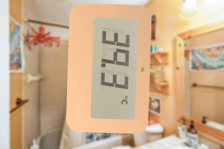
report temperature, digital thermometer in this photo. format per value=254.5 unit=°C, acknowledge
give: value=39.3 unit=°C
